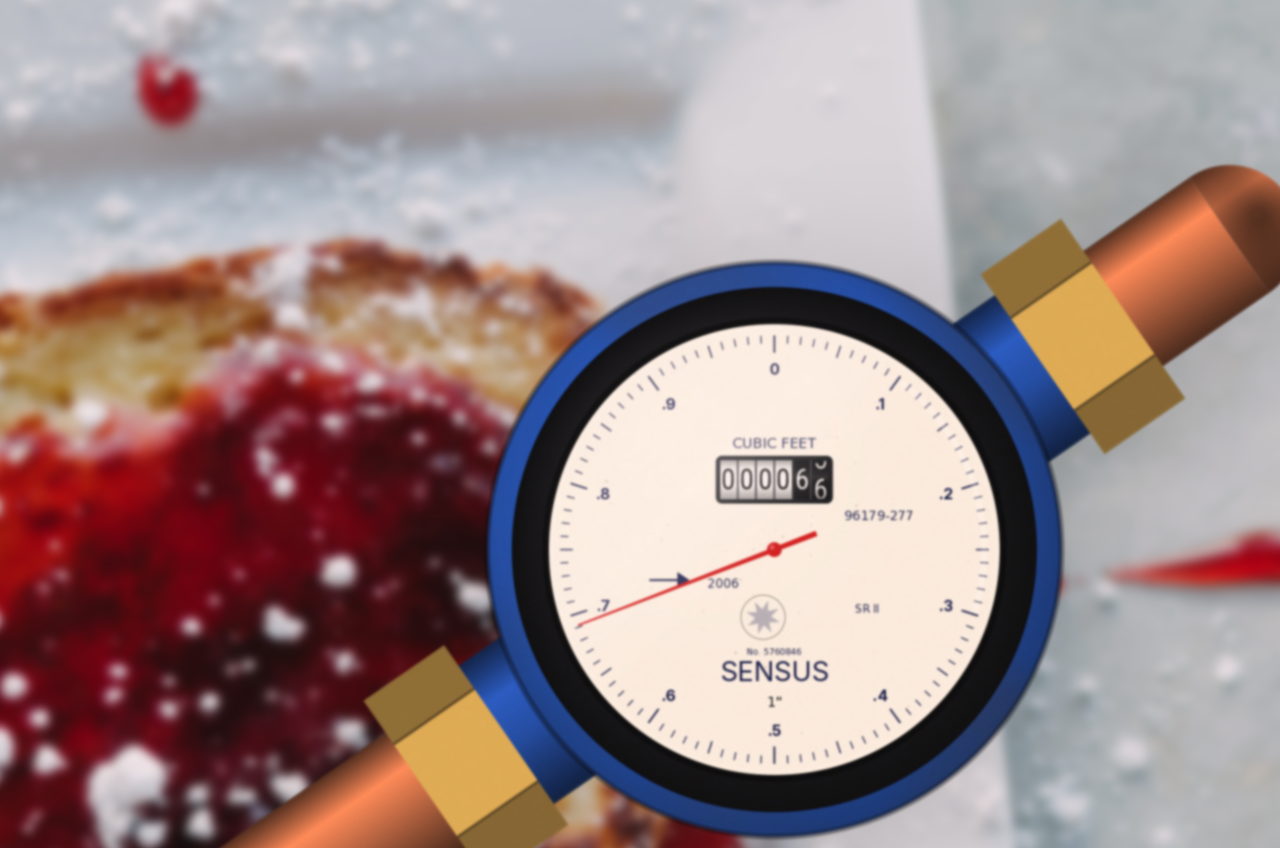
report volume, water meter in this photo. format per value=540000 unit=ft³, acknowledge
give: value=65.69 unit=ft³
